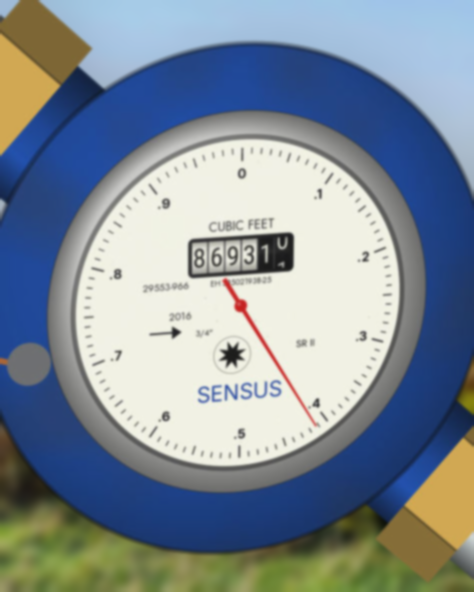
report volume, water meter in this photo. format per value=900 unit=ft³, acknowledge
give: value=869310.41 unit=ft³
